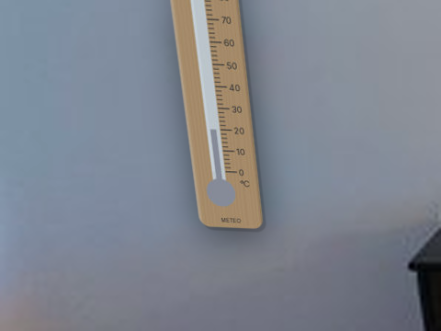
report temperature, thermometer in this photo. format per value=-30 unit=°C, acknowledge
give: value=20 unit=°C
